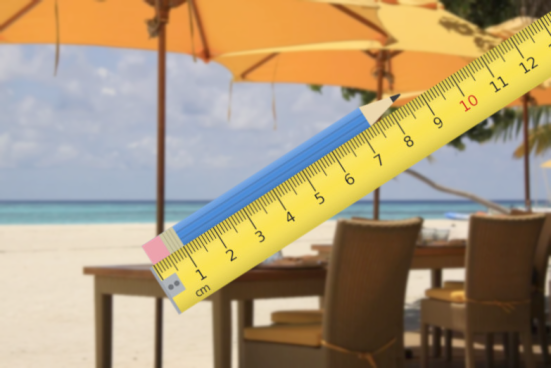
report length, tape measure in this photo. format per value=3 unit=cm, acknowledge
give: value=8.5 unit=cm
